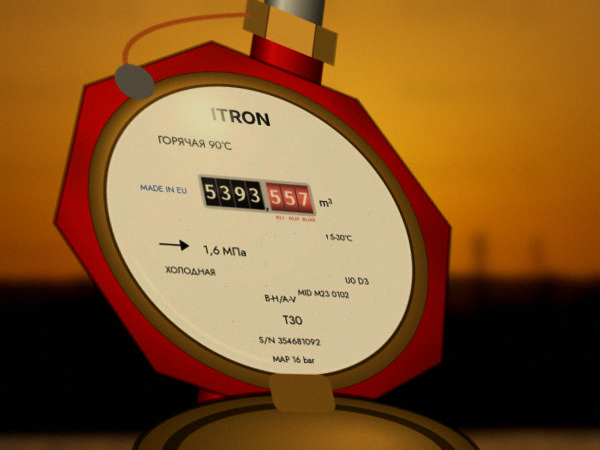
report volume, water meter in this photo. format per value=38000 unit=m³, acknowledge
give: value=5393.557 unit=m³
